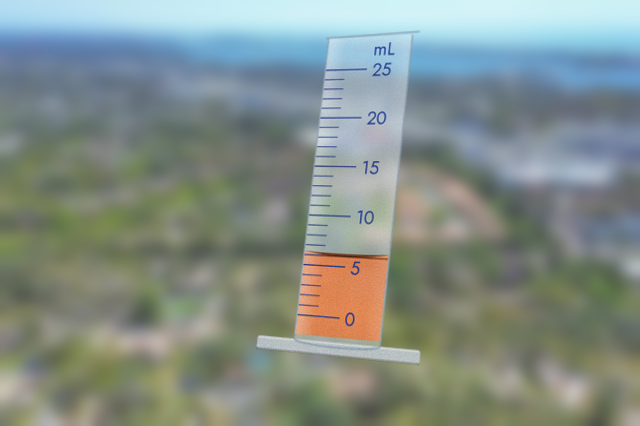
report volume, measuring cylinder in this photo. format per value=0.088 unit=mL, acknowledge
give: value=6 unit=mL
